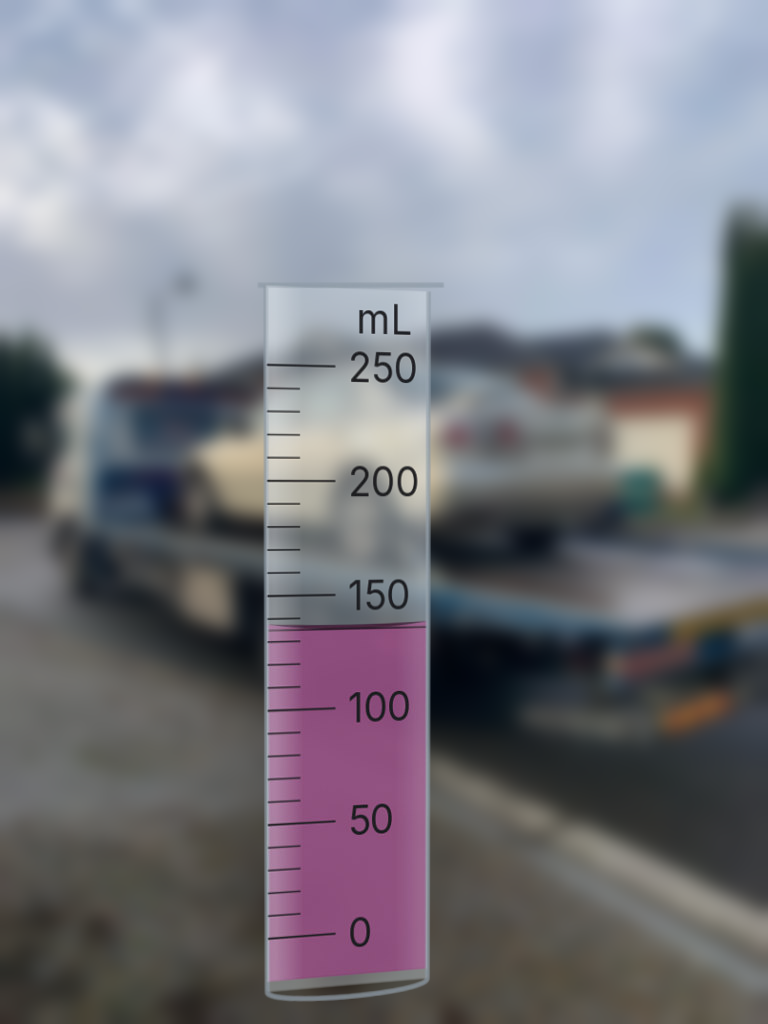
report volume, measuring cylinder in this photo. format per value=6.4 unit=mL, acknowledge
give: value=135 unit=mL
